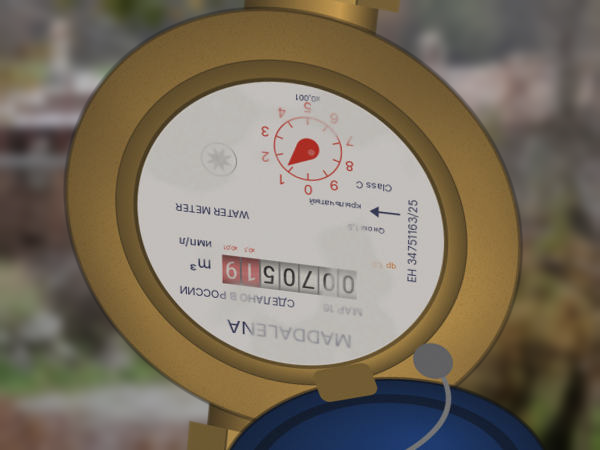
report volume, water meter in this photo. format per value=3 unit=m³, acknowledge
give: value=705.191 unit=m³
